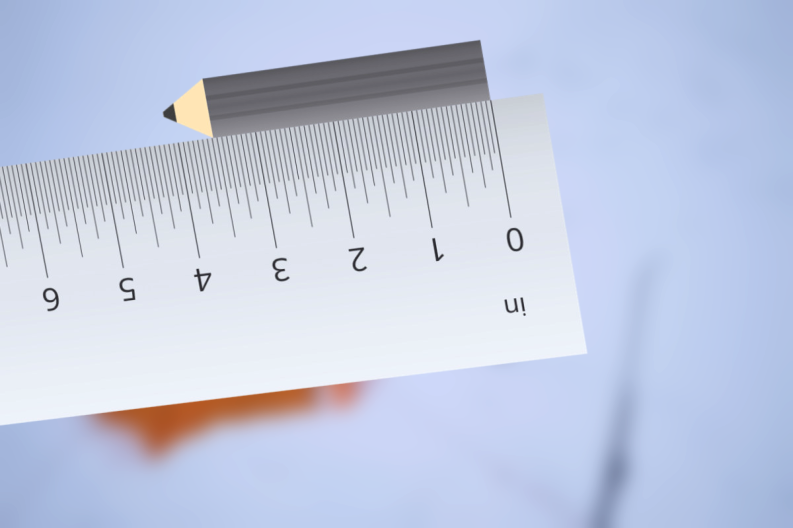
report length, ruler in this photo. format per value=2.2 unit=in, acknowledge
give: value=4.125 unit=in
